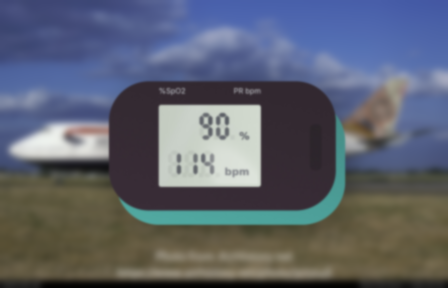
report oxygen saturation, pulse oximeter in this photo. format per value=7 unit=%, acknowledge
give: value=90 unit=%
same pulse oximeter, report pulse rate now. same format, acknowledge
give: value=114 unit=bpm
